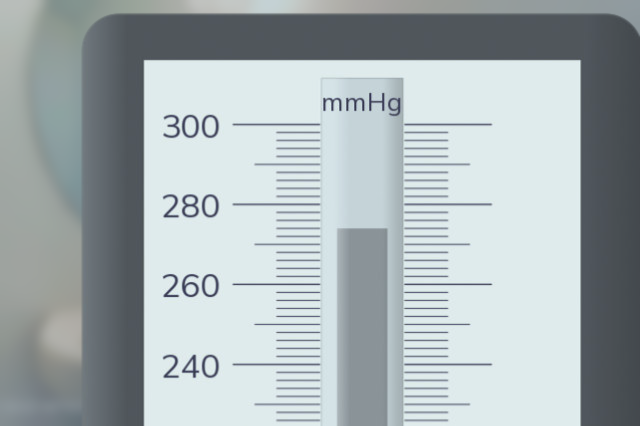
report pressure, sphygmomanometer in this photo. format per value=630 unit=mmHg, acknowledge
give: value=274 unit=mmHg
